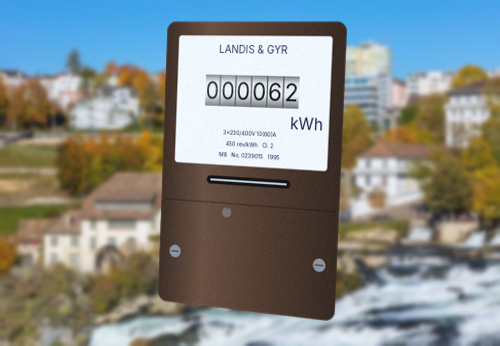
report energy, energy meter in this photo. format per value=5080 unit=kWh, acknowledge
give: value=62 unit=kWh
